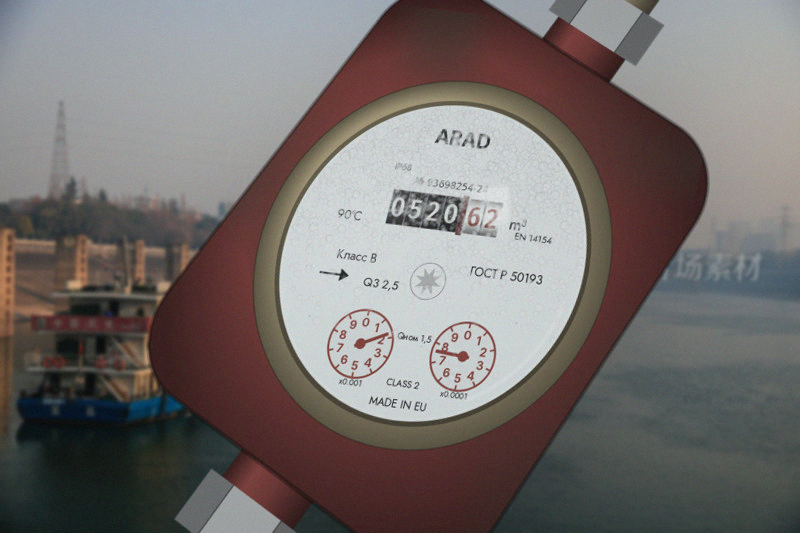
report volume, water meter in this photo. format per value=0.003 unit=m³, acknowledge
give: value=520.6217 unit=m³
